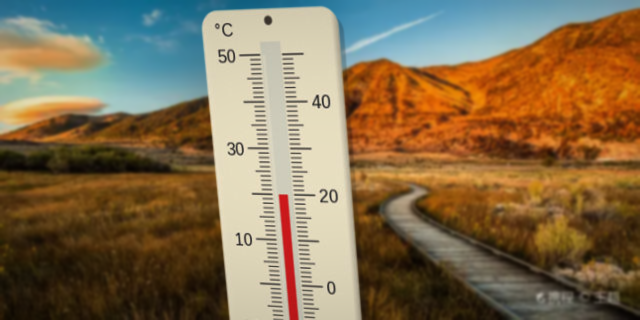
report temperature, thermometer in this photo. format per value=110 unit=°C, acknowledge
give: value=20 unit=°C
